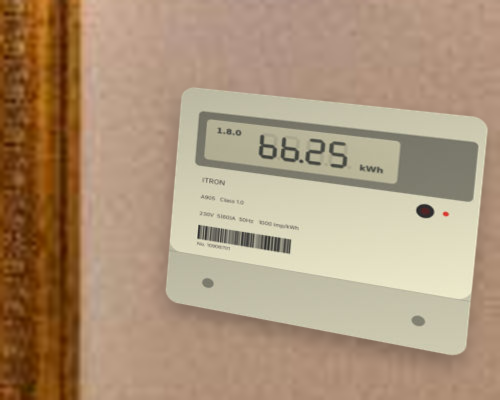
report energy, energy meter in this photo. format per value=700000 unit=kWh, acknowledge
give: value=66.25 unit=kWh
